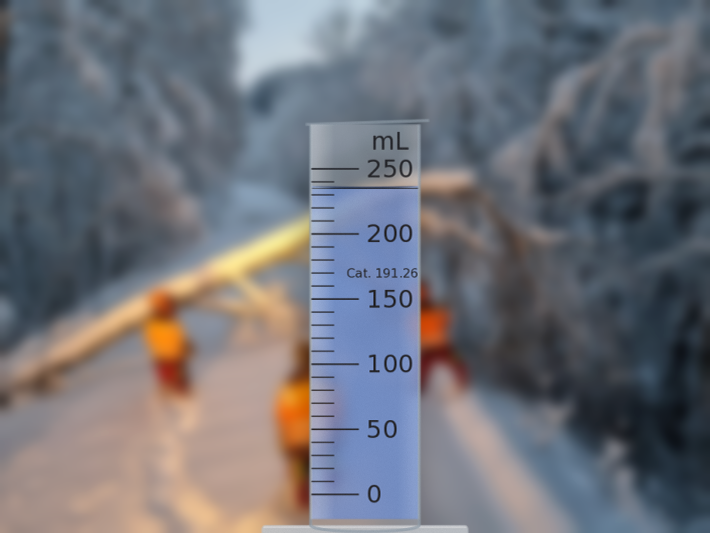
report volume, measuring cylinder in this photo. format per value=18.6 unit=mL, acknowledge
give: value=235 unit=mL
